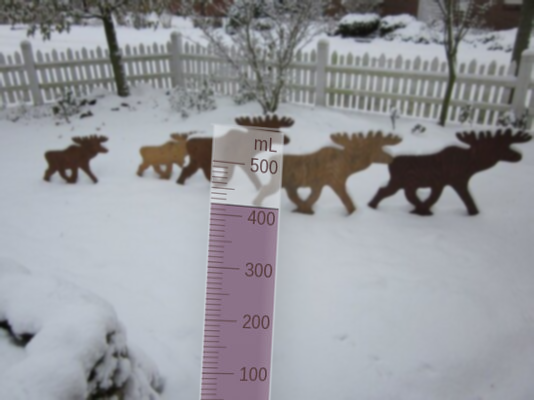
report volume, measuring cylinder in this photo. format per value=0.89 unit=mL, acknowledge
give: value=420 unit=mL
